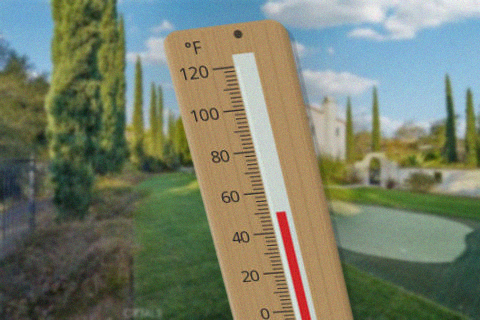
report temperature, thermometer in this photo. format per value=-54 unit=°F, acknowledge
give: value=50 unit=°F
